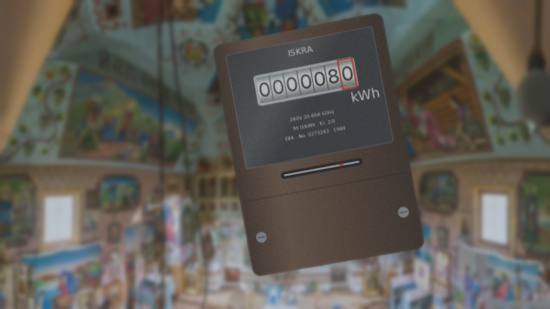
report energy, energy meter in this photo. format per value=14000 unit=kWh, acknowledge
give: value=8.0 unit=kWh
